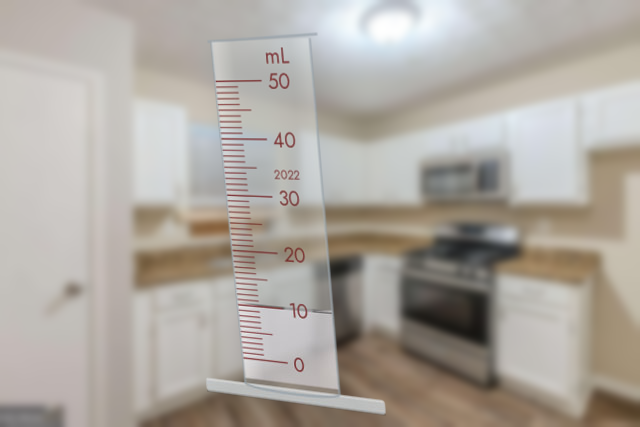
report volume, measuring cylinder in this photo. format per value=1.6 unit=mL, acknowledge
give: value=10 unit=mL
